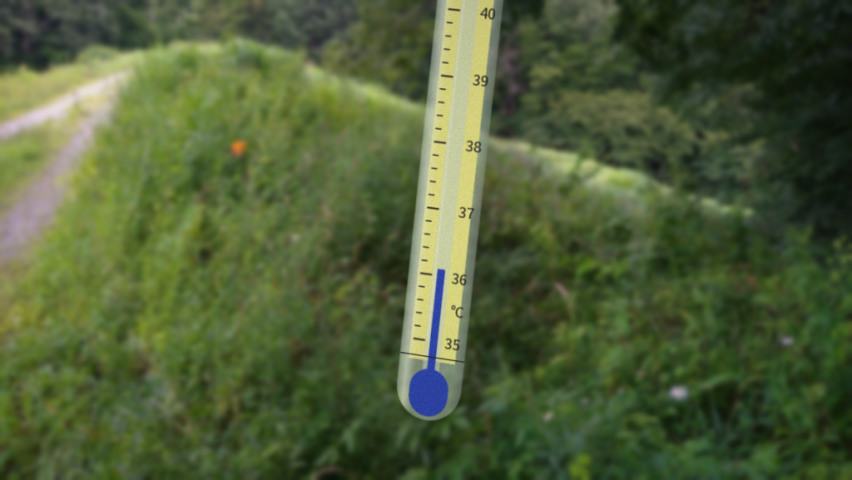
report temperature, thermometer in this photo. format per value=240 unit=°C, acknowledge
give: value=36.1 unit=°C
